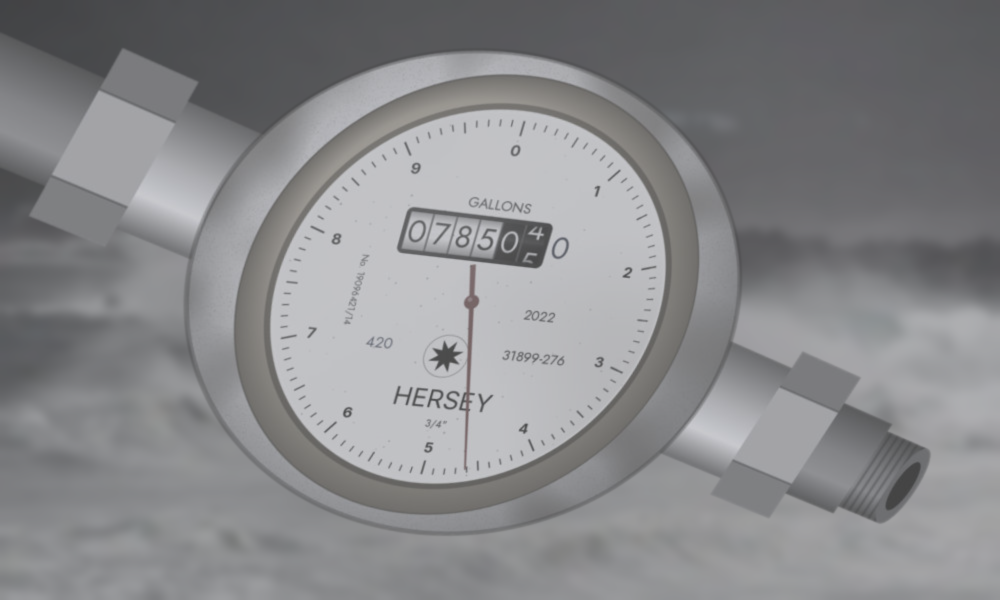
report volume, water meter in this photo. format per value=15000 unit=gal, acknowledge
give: value=785044.6 unit=gal
